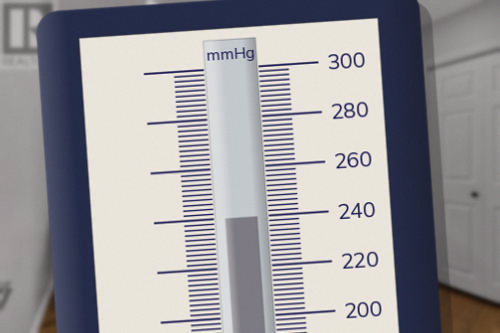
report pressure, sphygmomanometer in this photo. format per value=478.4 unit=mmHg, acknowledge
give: value=240 unit=mmHg
